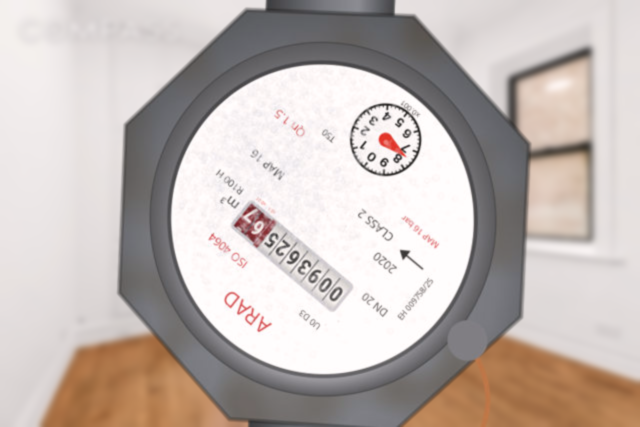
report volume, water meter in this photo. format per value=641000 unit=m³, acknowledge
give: value=93625.667 unit=m³
